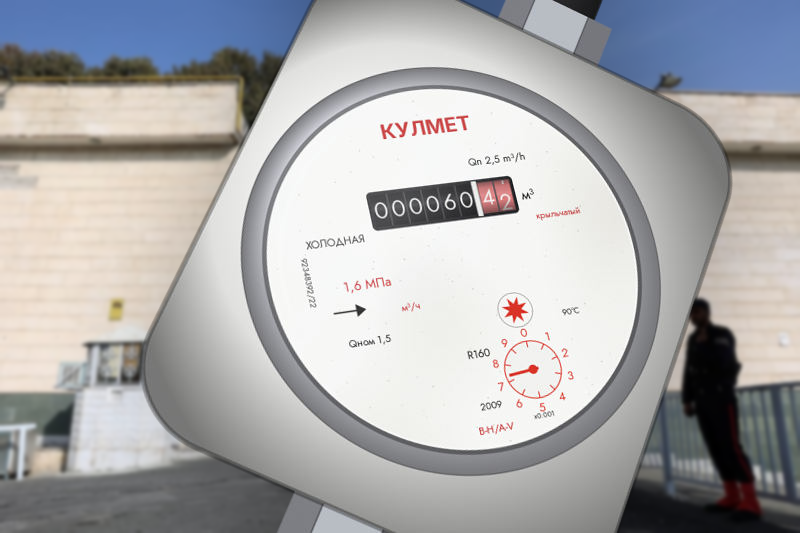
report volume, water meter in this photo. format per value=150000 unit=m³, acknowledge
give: value=60.417 unit=m³
